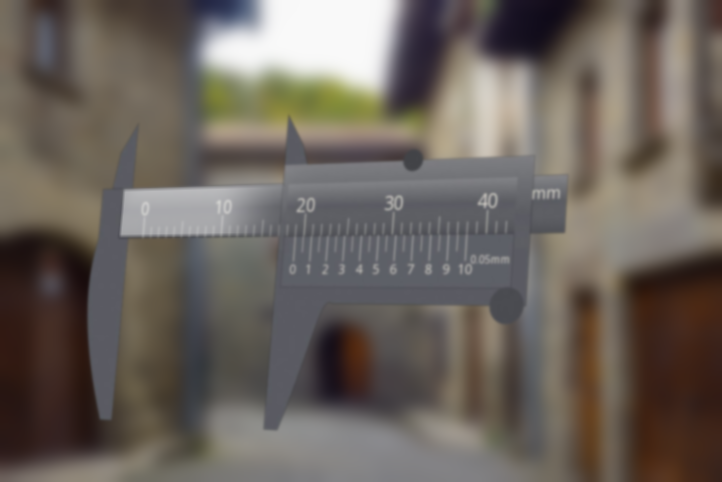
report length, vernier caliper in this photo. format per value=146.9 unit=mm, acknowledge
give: value=19.0 unit=mm
